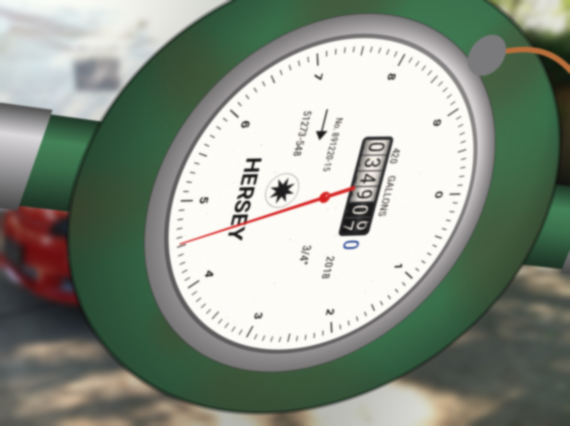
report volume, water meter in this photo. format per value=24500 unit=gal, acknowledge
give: value=349064.5 unit=gal
